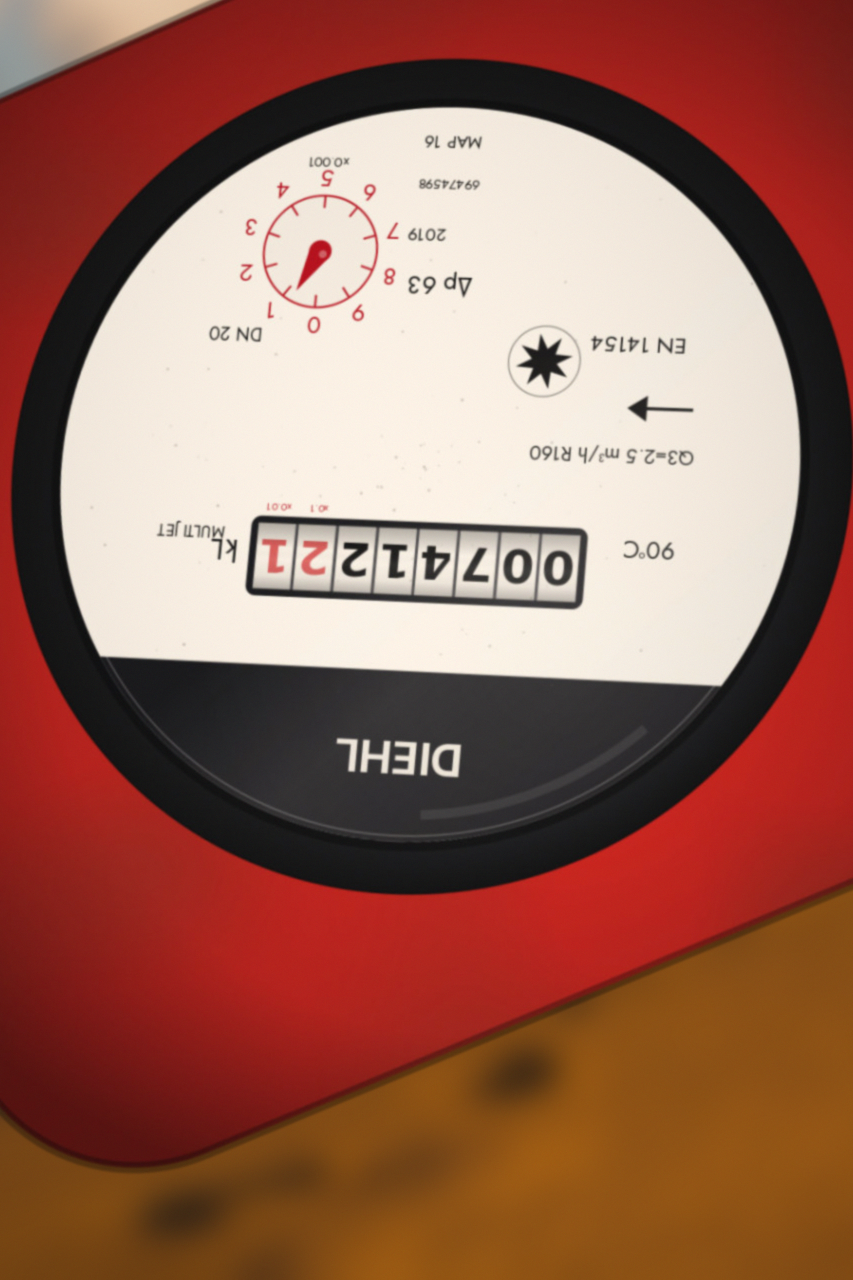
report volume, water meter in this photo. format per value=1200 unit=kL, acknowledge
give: value=7412.210 unit=kL
